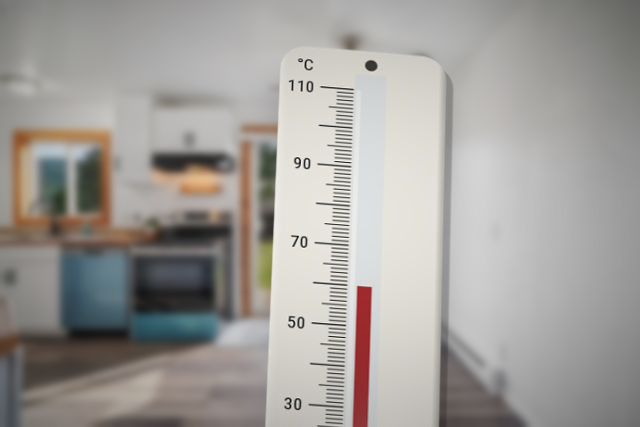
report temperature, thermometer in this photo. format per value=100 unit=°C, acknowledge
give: value=60 unit=°C
